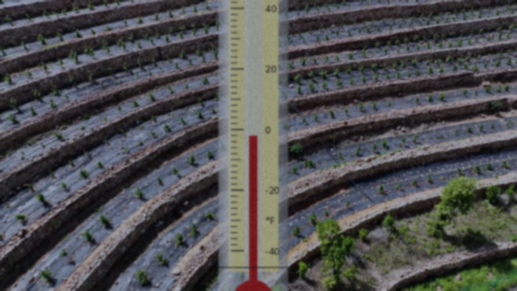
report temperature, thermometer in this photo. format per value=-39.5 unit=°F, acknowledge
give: value=-2 unit=°F
